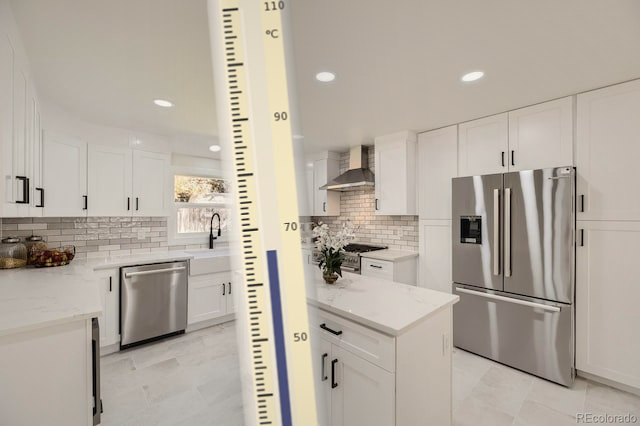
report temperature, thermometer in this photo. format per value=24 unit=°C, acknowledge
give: value=66 unit=°C
